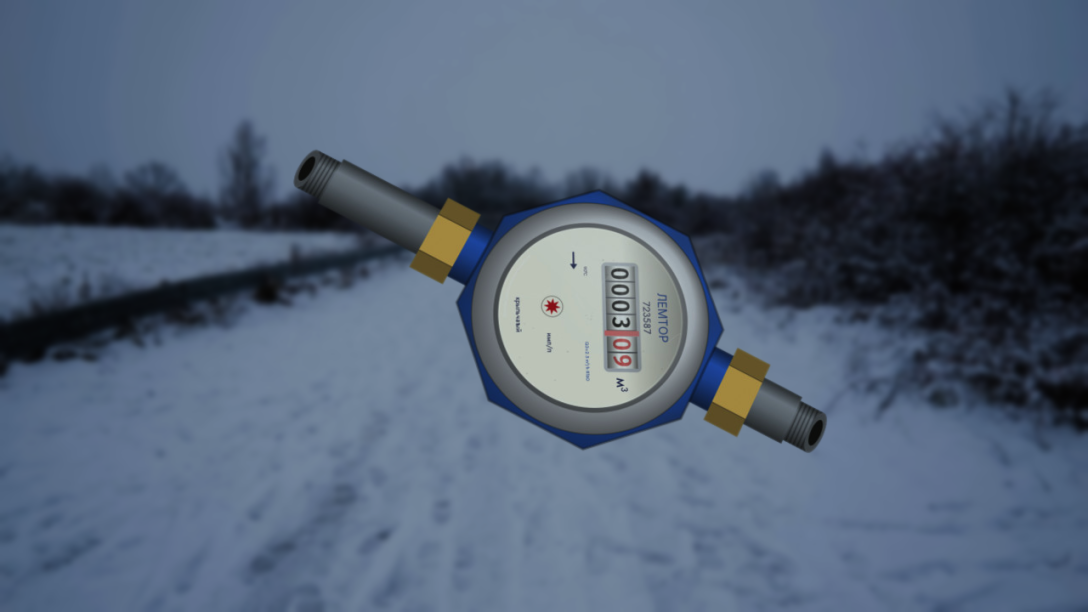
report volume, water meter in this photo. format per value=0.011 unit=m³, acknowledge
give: value=3.09 unit=m³
